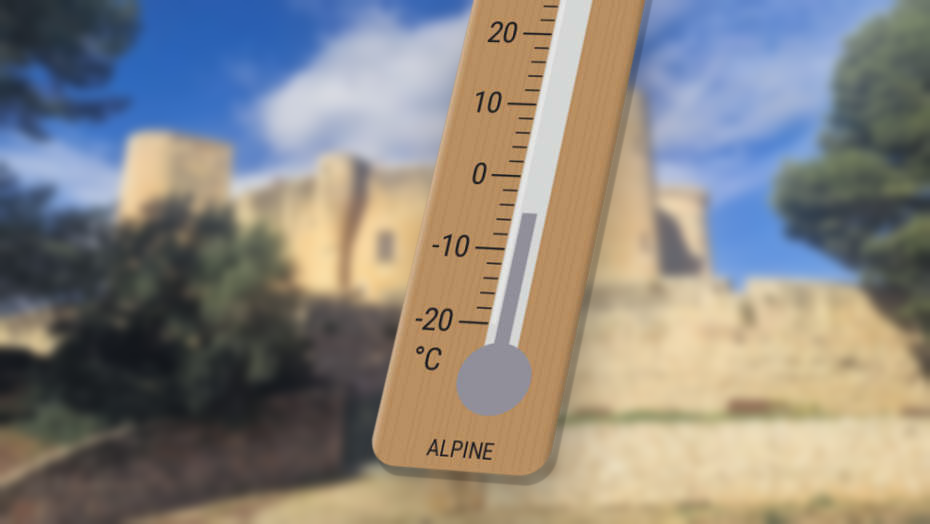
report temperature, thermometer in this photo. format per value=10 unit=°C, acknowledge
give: value=-5 unit=°C
